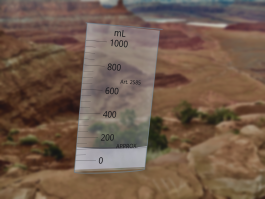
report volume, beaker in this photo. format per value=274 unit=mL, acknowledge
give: value=100 unit=mL
